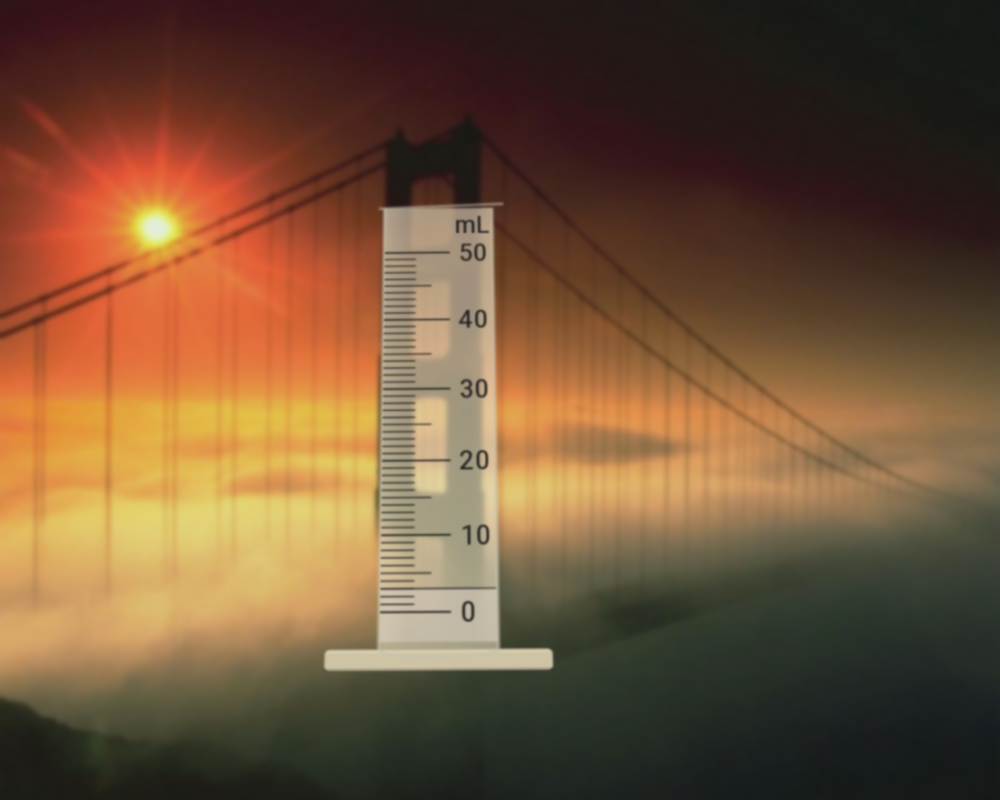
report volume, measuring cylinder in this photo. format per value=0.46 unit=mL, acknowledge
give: value=3 unit=mL
